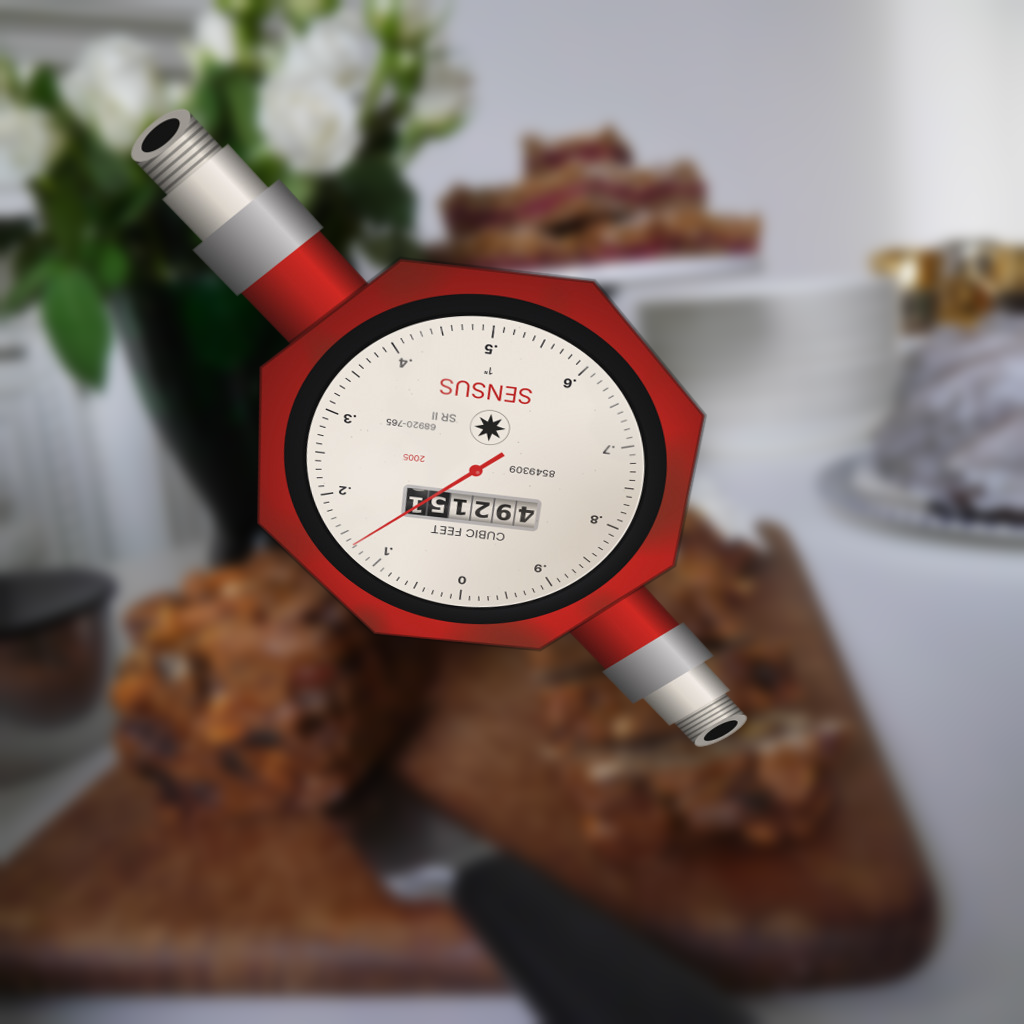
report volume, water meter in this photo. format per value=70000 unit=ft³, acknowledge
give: value=492151.13 unit=ft³
